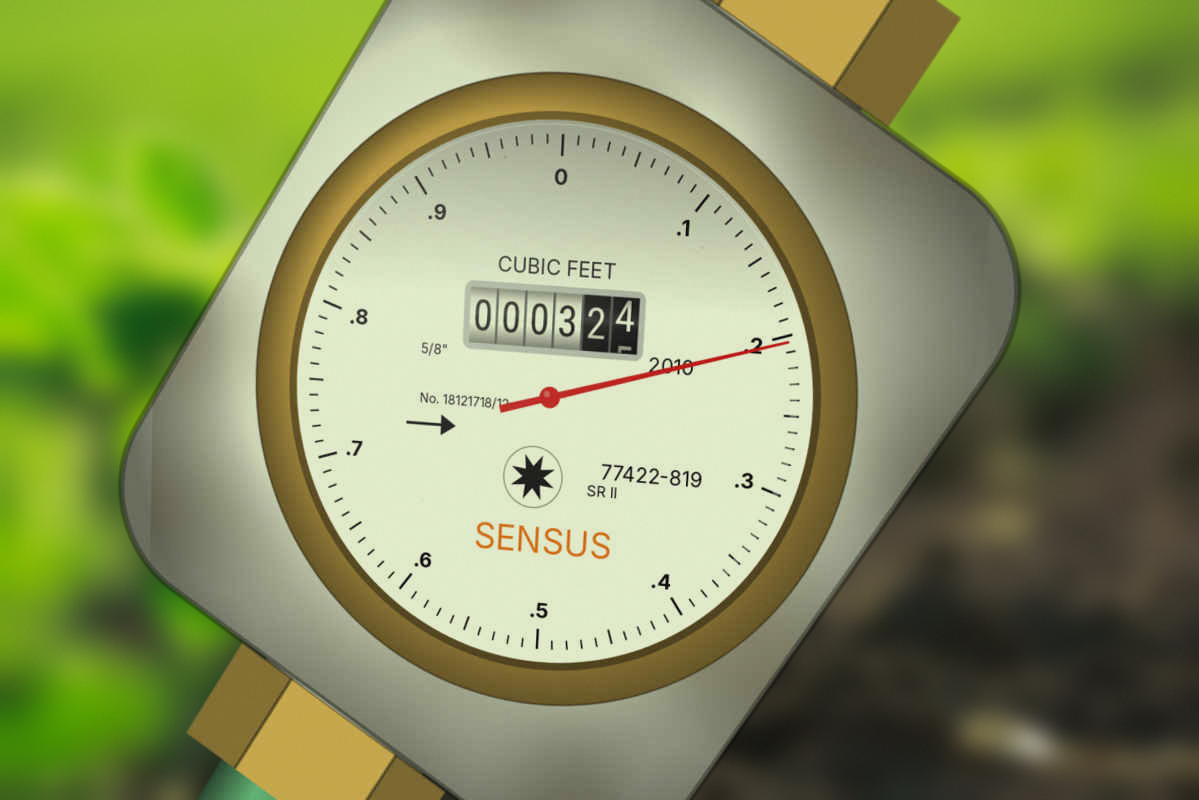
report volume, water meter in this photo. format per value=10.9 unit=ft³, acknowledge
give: value=324.20 unit=ft³
